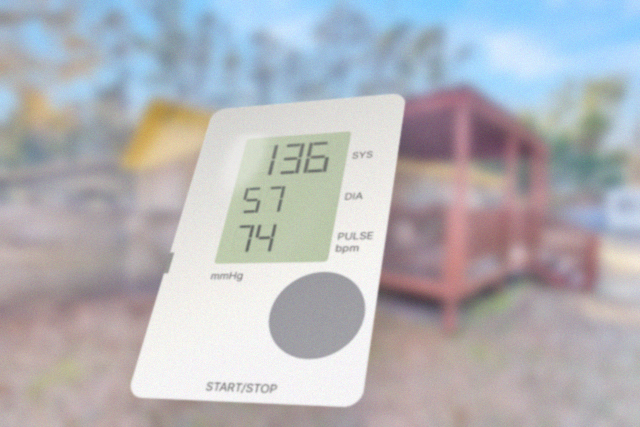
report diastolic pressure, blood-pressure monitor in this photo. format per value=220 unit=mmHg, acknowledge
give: value=57 unit=mmHg
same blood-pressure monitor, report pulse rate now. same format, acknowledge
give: value=74 unit=bpm
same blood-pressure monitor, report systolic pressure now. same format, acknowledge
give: value=136 unit=mmHg
